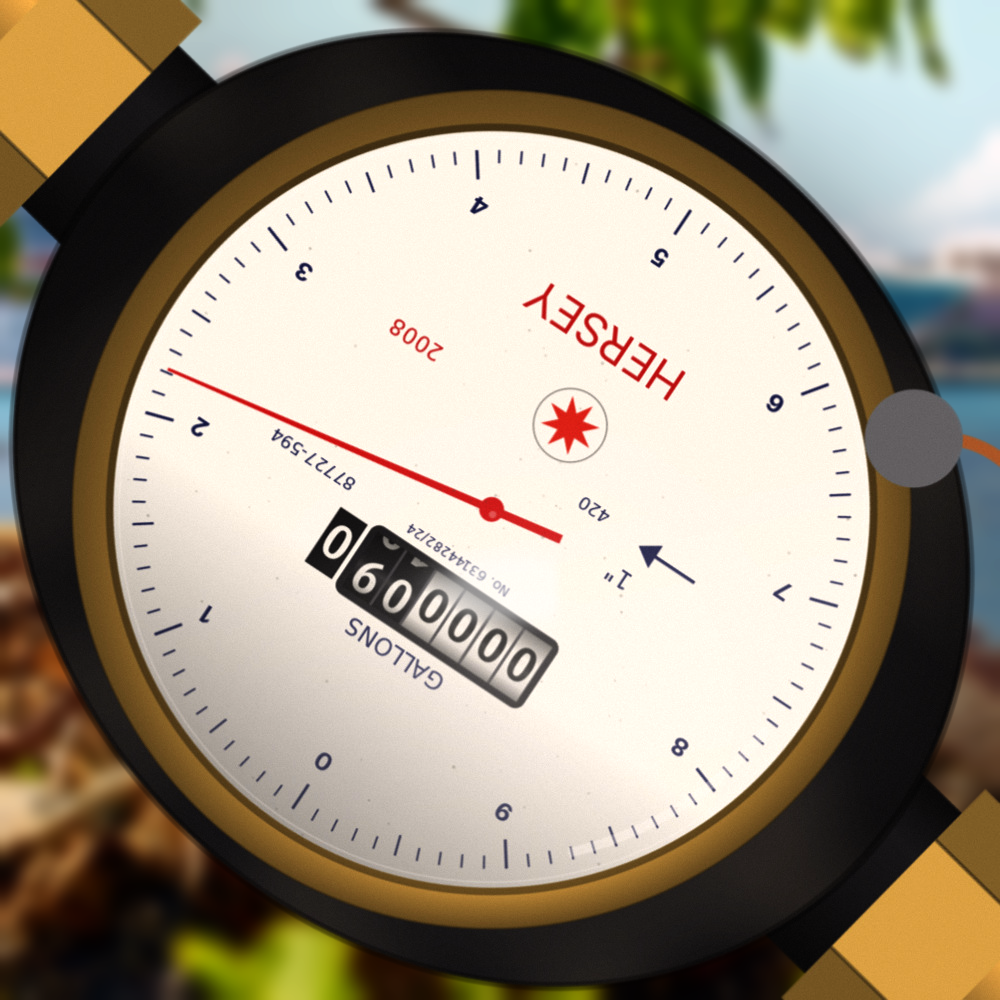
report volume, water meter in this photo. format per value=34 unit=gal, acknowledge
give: value=92.2 unit=gal
